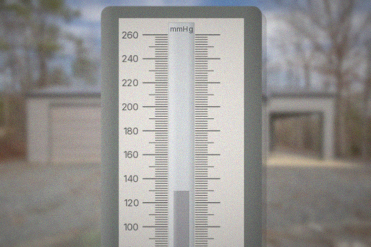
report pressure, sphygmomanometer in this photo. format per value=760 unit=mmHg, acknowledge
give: value=130 unit=mmHg
